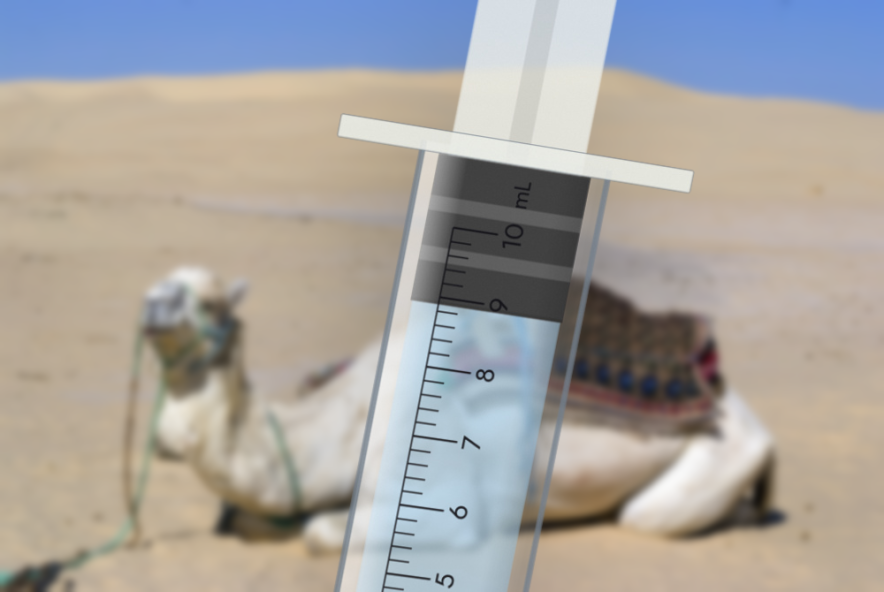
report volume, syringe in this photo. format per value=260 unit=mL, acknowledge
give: value=8.9 unit=mL
